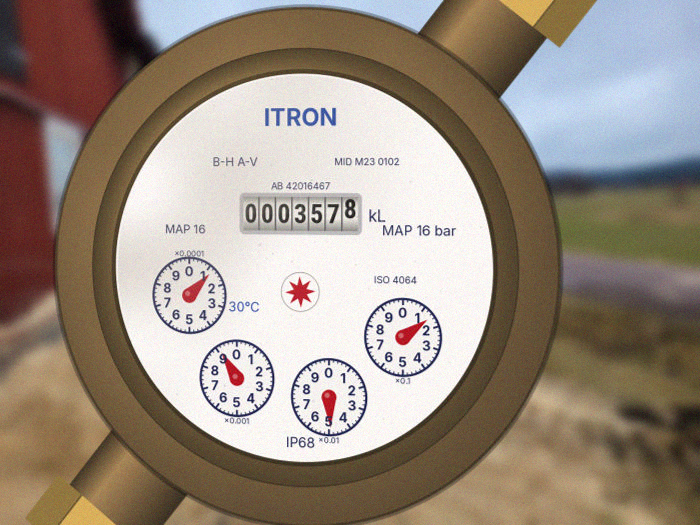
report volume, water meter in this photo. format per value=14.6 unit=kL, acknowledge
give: value=3578.1491 unit=kL
